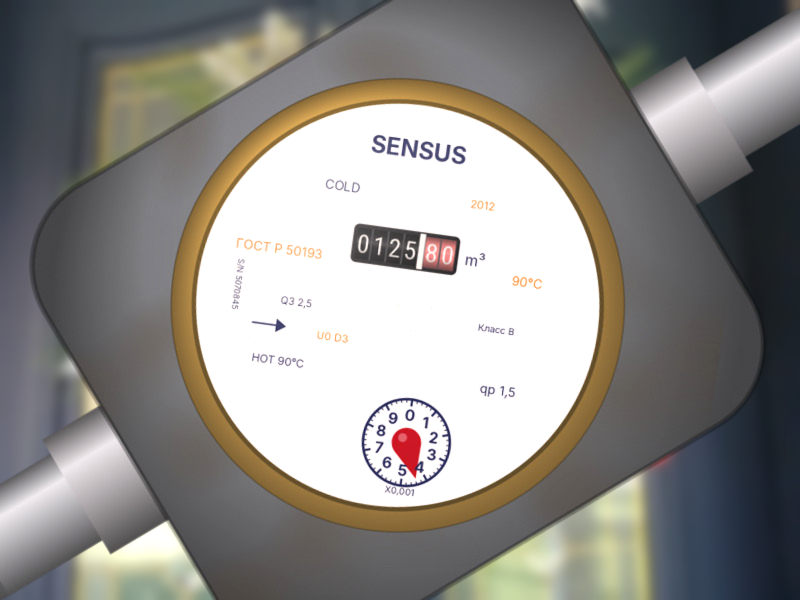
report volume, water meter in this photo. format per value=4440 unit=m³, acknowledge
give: value=125.804 unit=m³
